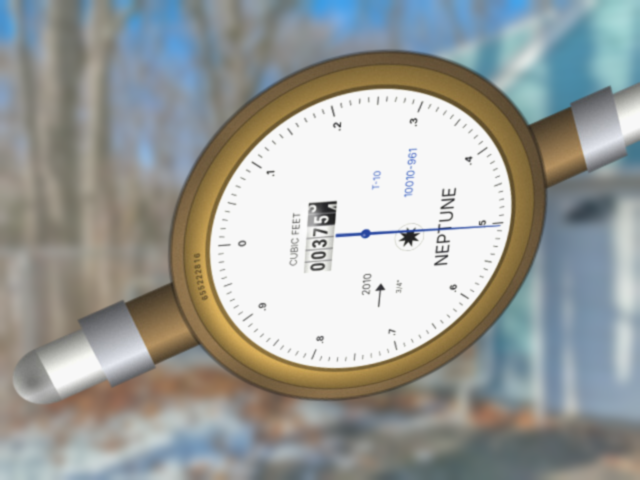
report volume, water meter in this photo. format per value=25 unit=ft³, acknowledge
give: value=3753.50 unit=ft³
